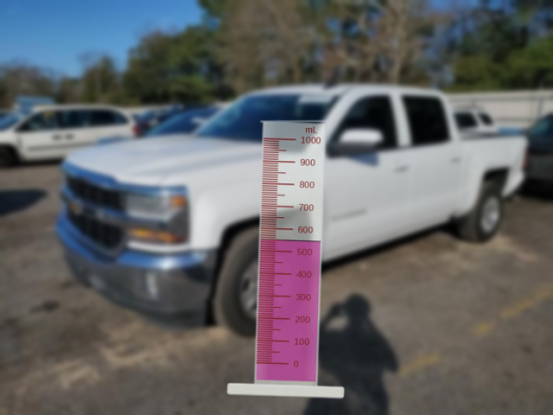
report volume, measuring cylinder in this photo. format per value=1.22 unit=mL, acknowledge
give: value=550 unit=mL
